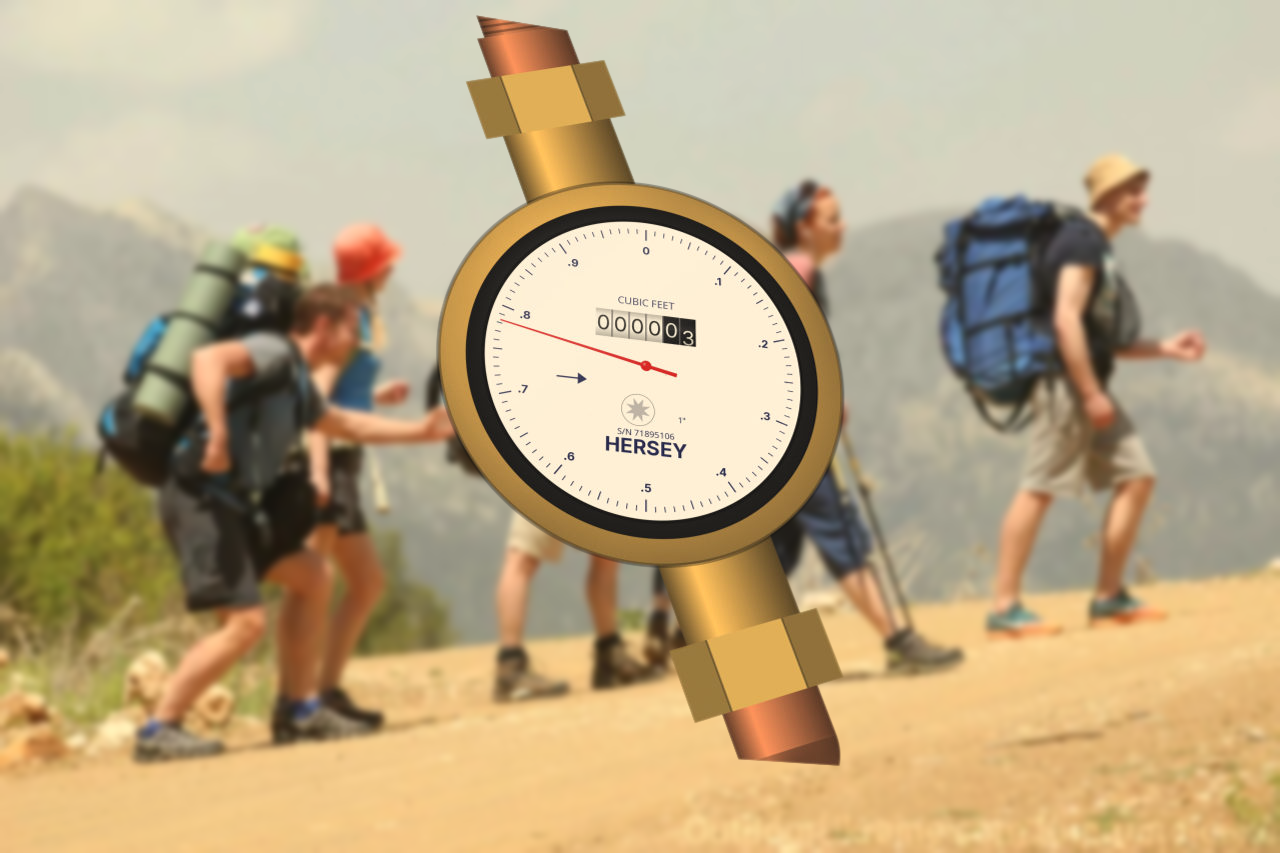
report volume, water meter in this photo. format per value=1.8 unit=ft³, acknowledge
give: value=2.78 unit=ft³
